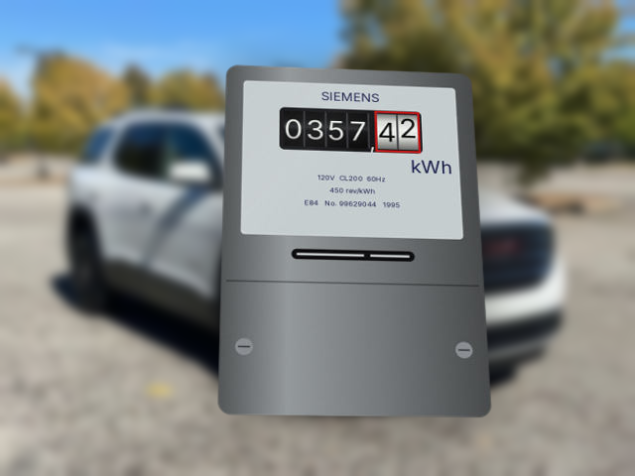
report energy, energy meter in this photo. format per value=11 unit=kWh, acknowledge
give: value=357.42 unit=kWh
